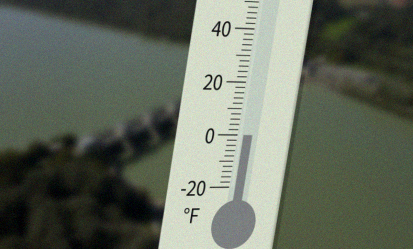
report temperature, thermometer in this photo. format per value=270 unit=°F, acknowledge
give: value=0 unit=°F
